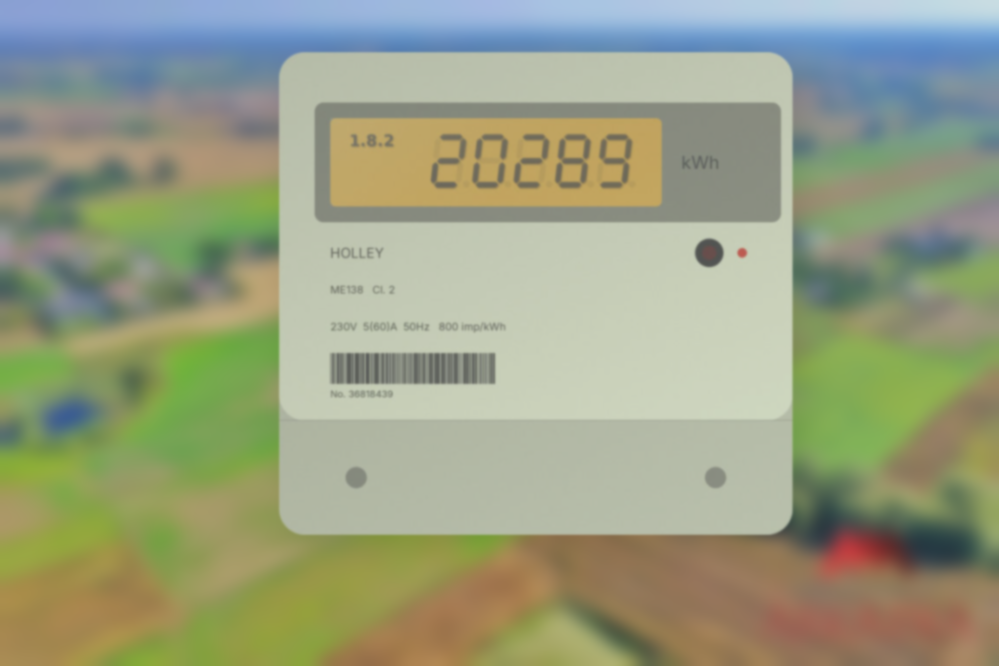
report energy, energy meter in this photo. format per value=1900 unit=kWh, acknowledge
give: value=20289 unit=kWh
